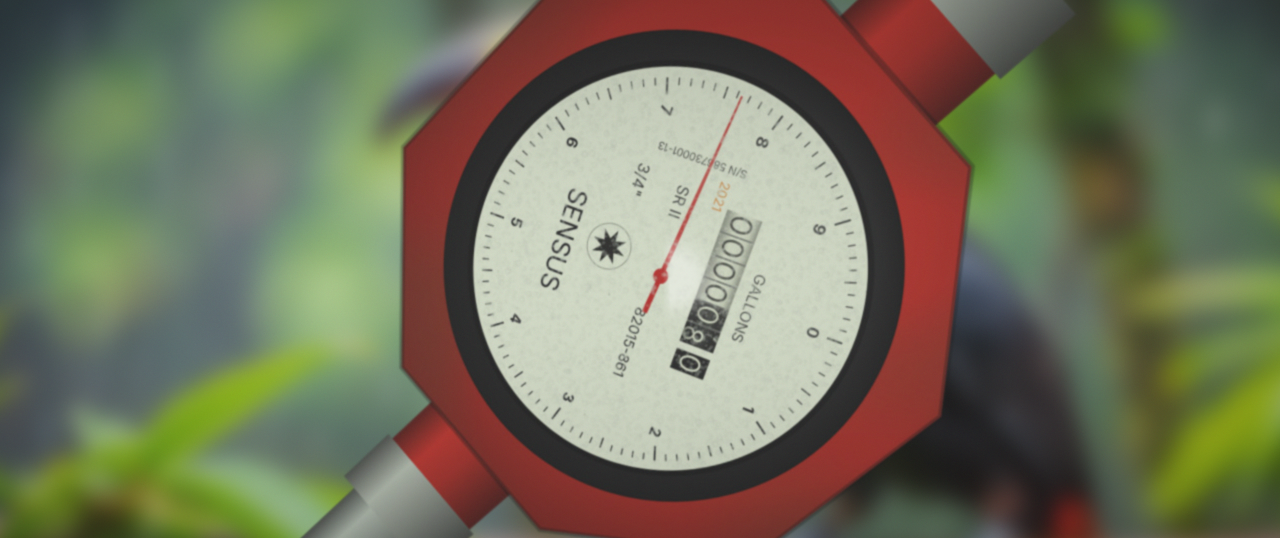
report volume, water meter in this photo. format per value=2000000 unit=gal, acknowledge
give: value=77.6 unit=gal
